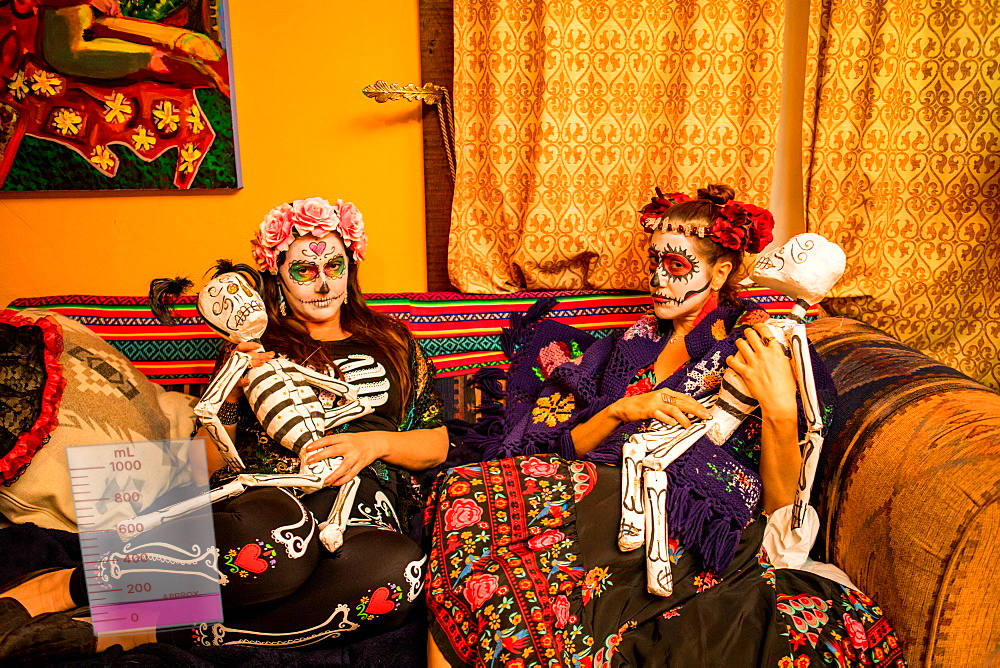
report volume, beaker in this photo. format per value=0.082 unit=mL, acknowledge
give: value=100 unit=mL
